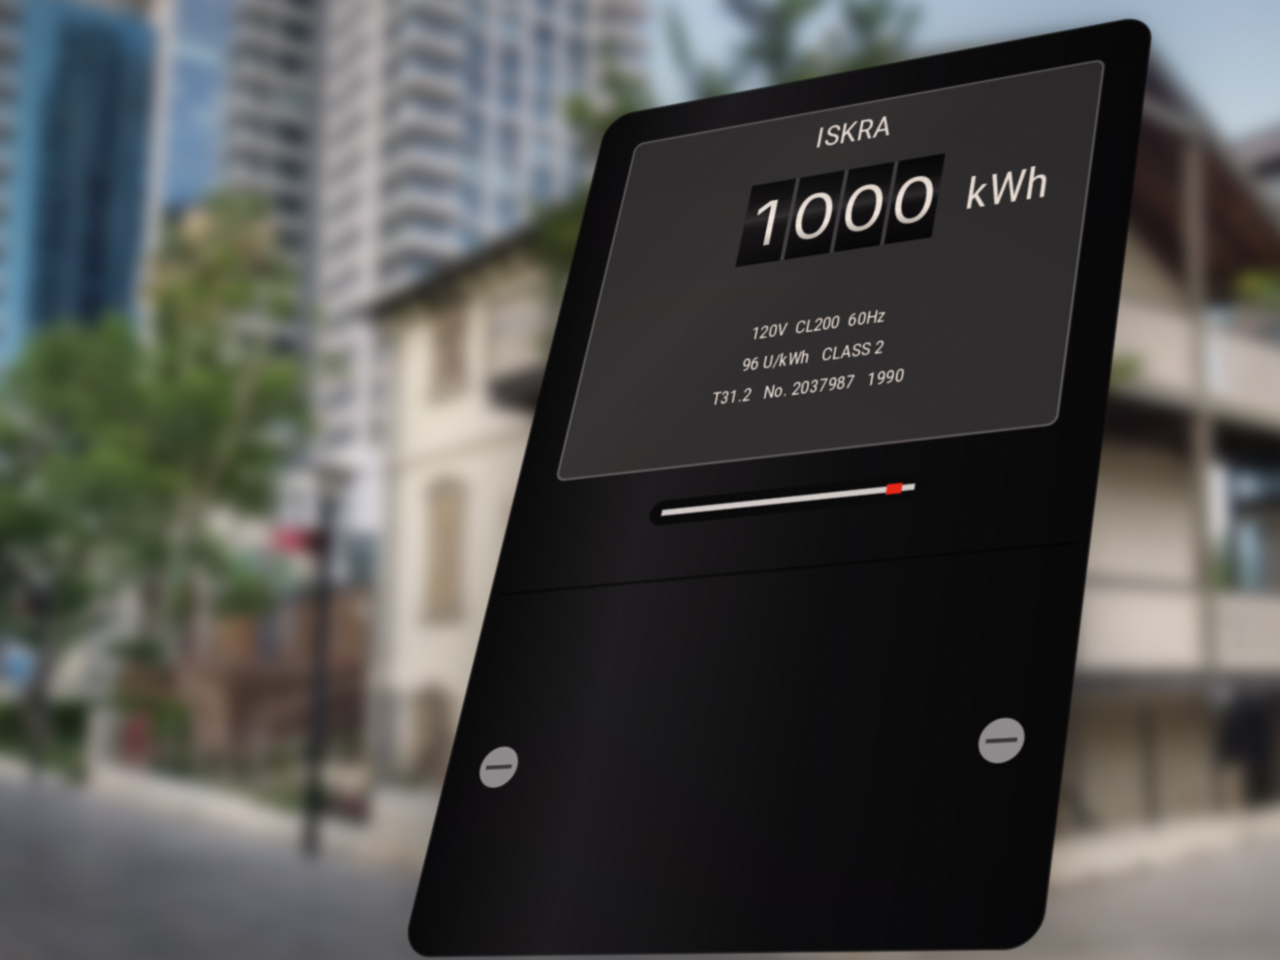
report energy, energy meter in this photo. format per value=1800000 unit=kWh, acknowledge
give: value=1000 unit=kWh
